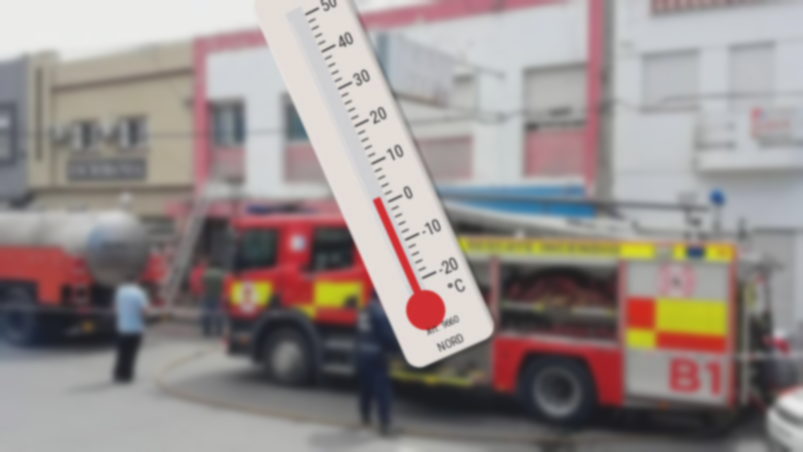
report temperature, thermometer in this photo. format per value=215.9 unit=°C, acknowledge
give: value=2 unit=°C
